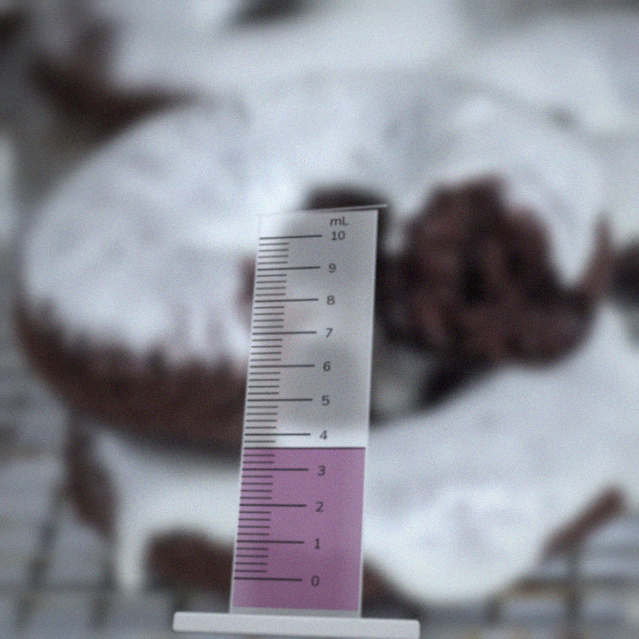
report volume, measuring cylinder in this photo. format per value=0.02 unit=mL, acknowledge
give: value=3.6 unit=mL
